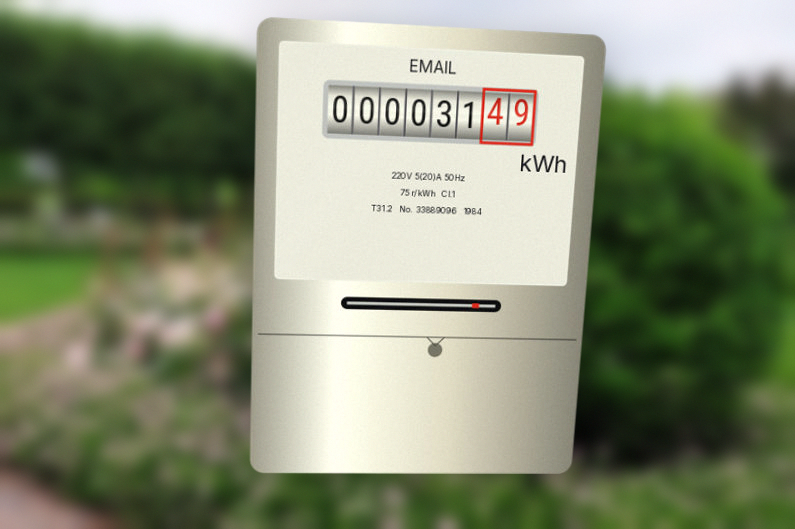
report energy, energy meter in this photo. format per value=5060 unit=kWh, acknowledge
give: value=31.49 unit=kWh
